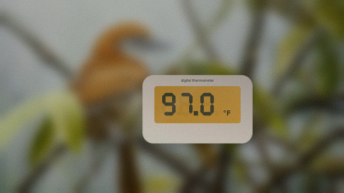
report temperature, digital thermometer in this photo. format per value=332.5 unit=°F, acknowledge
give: value=97.0 unit=°F
